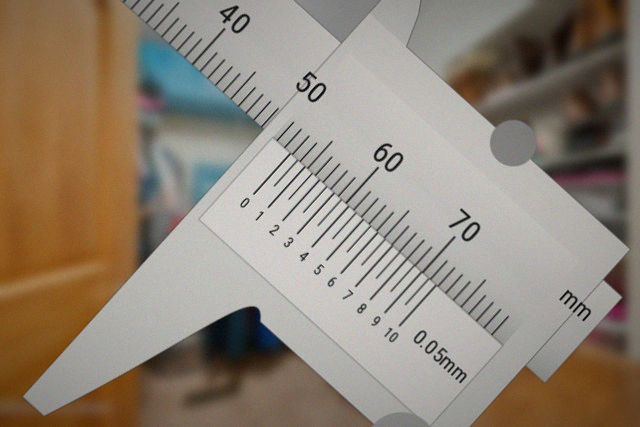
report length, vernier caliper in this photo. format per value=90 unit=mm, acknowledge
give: value=52.8 unit=mm
